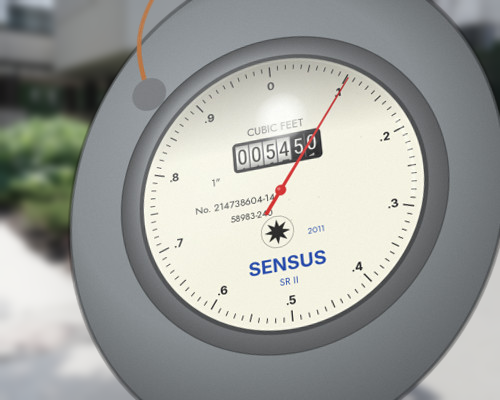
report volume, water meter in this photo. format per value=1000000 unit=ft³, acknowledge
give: value=5450.10 unit=ft³
